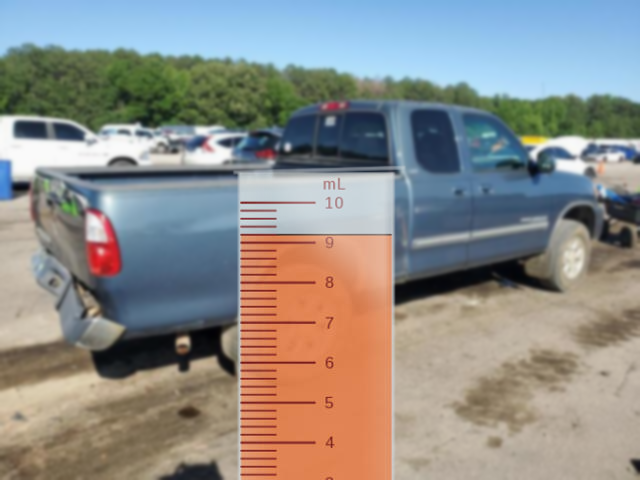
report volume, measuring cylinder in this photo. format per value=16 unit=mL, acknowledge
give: value=9.2 unit=mL
